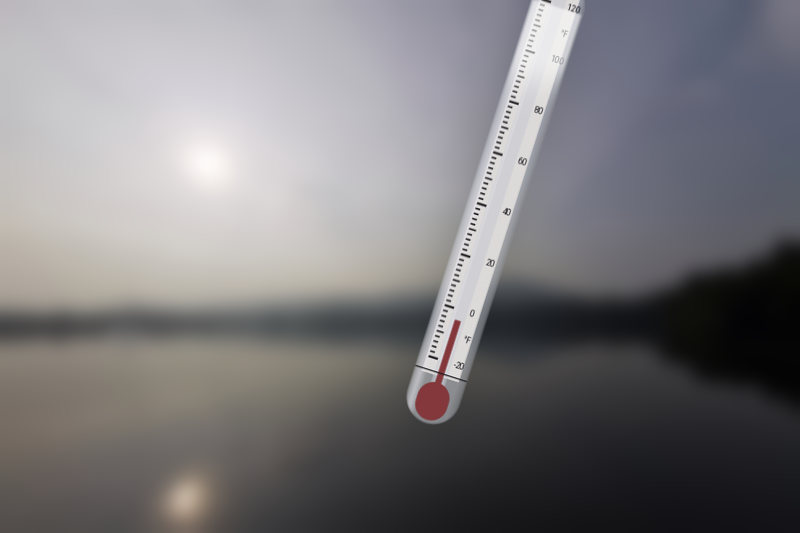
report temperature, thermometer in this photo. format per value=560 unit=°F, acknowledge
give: value=-4 unit=°F
